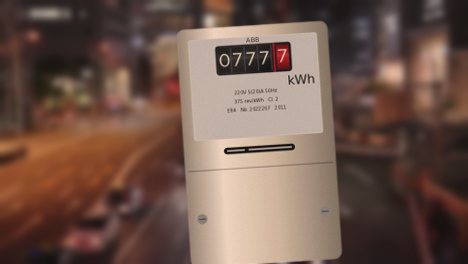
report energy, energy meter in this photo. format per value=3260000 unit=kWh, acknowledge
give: value=777.7 unit=kWh
